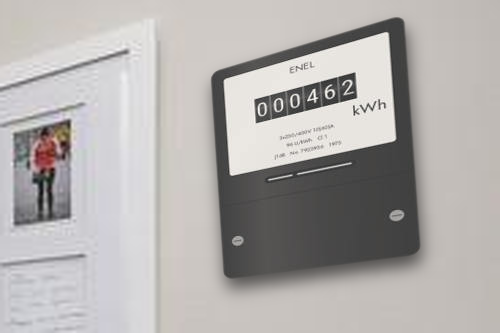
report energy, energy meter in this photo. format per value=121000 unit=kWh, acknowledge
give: value=462 unit=kWh
